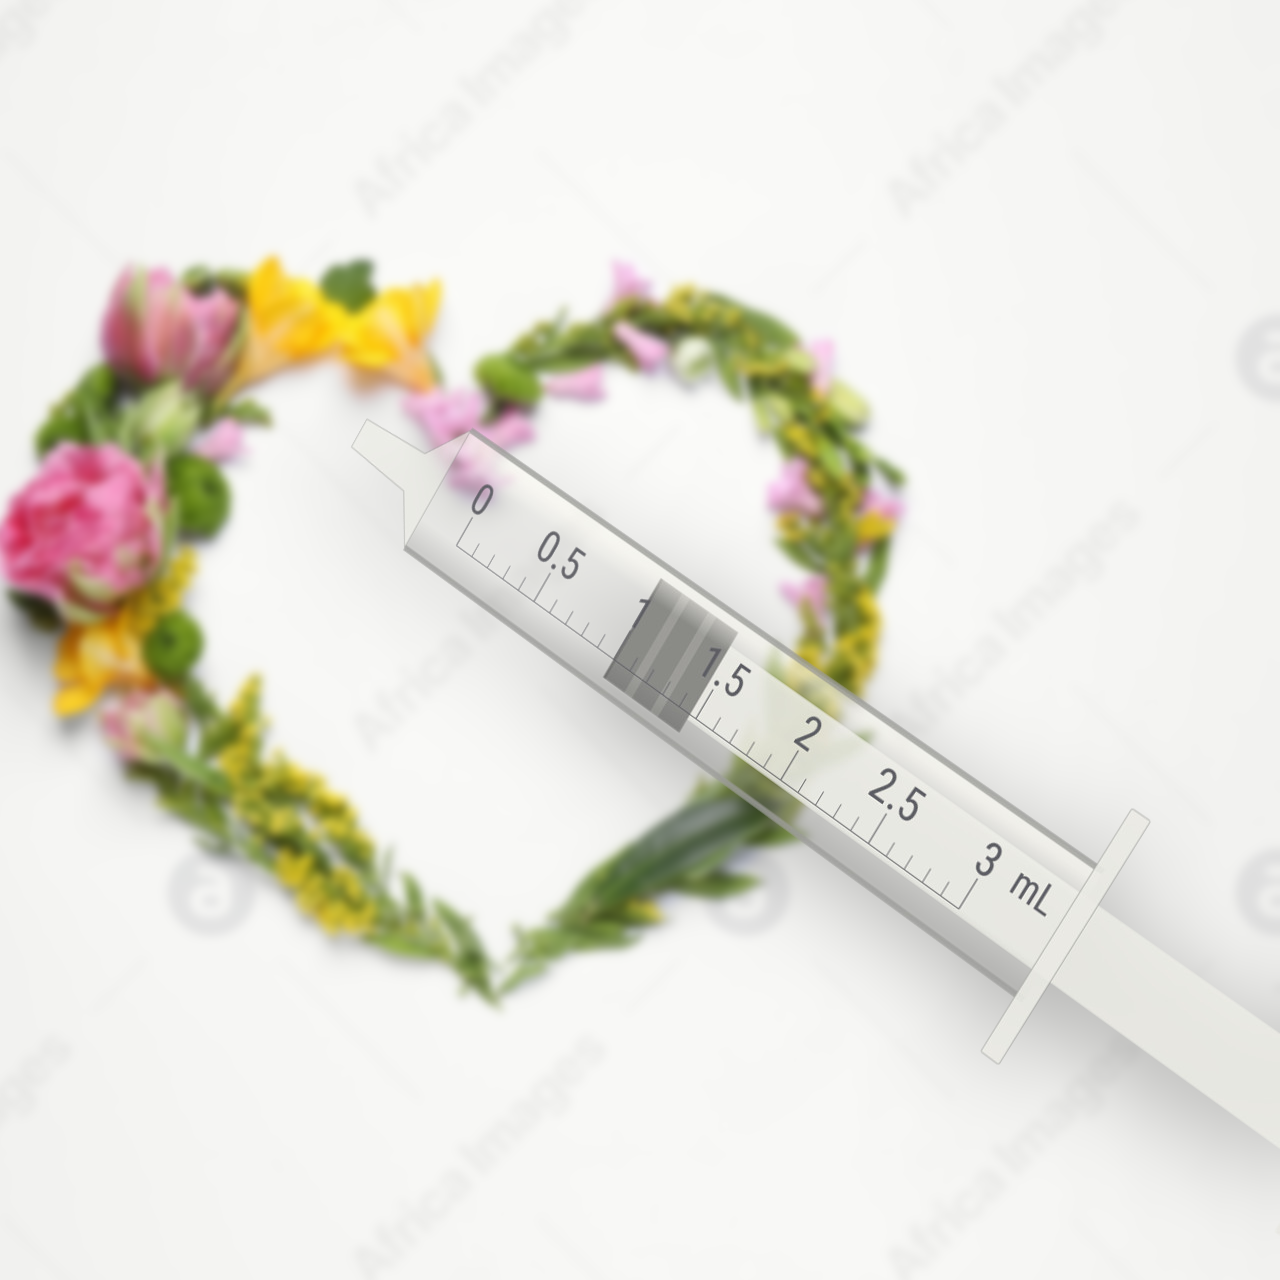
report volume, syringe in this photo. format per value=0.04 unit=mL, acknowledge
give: value=1 unit=mL
